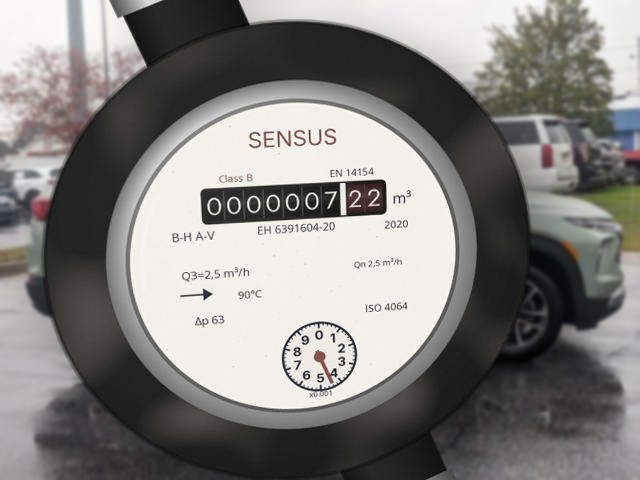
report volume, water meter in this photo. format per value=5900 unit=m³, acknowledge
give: value=7.224 unit=m³
